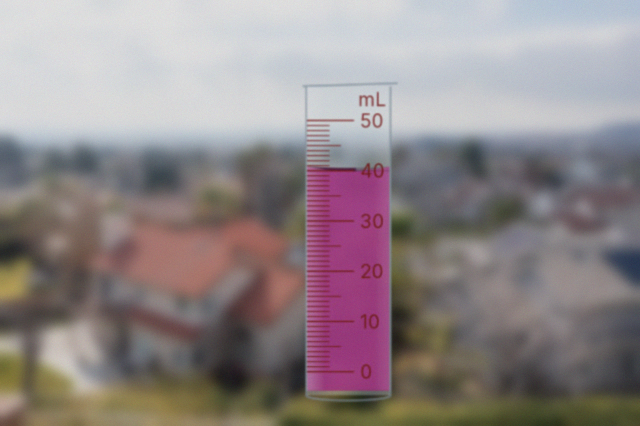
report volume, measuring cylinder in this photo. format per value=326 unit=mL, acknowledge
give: value=40 unit=mL
